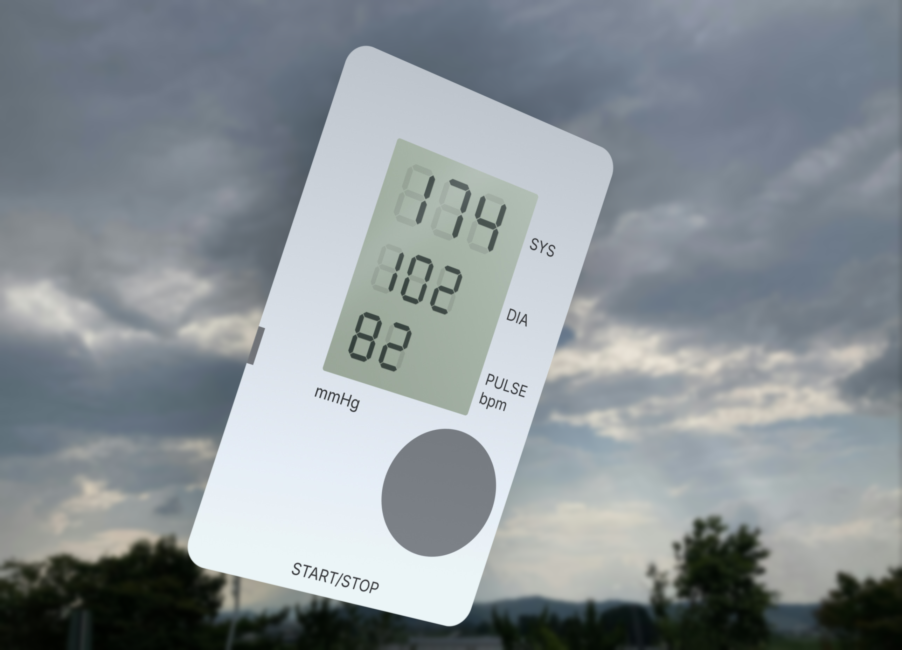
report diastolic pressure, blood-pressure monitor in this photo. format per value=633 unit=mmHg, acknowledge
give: value=102 unit=mmHg
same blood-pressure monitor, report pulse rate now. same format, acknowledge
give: value=82 unit=bpm
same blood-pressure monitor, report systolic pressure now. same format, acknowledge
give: value=174 unit=mmHg
